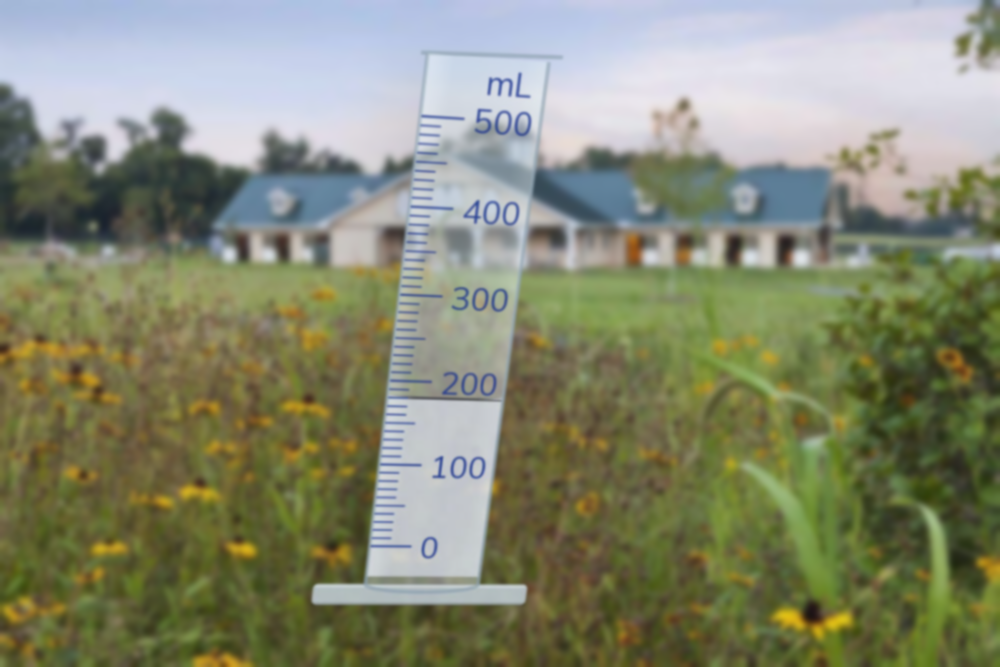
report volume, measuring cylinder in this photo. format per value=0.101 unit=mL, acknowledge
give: value=180 unit=mL
